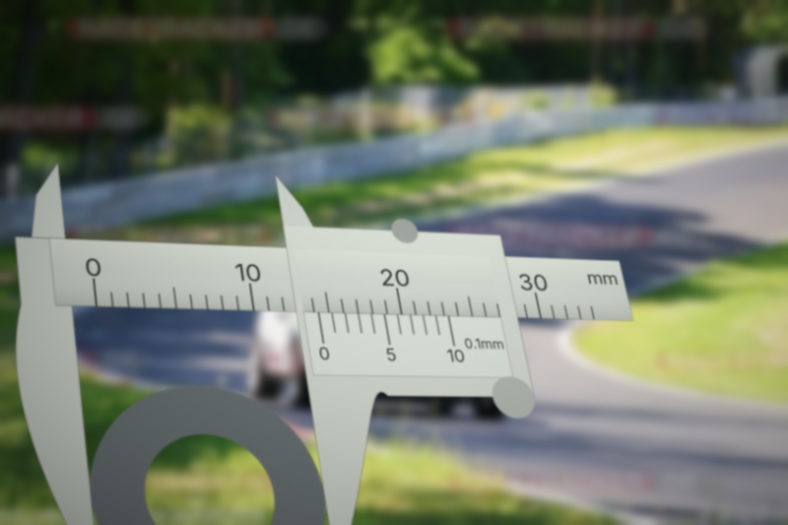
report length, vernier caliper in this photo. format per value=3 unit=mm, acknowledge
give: value=14.3 unit=mm
